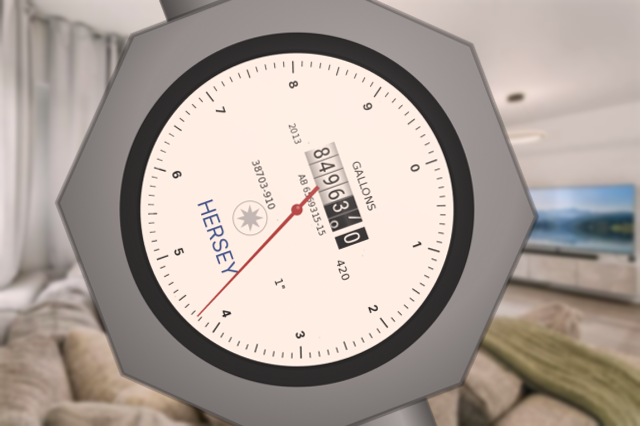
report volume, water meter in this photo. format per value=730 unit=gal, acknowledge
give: value=8496374.2 unit=gal
